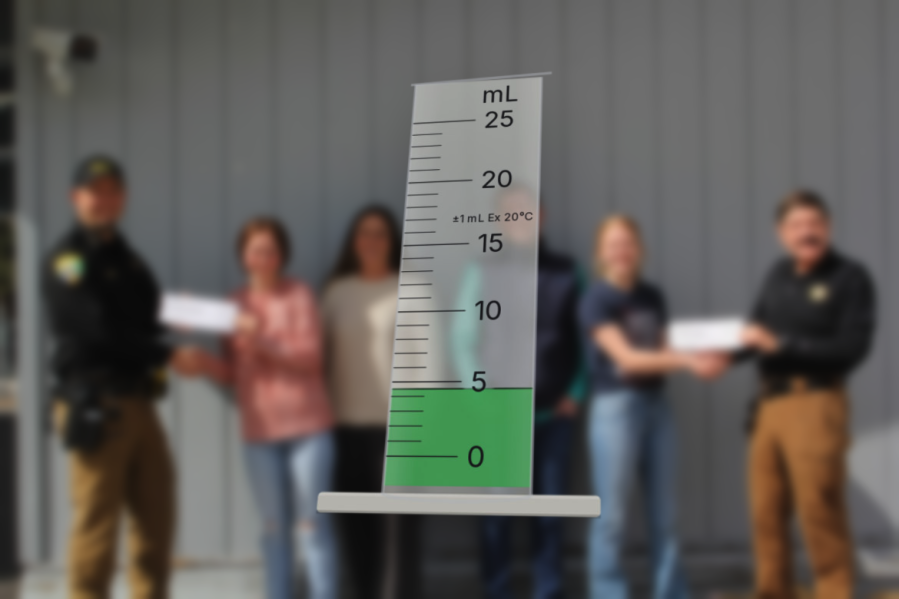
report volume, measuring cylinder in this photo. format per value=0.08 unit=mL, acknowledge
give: value=4.5 unit=mL
